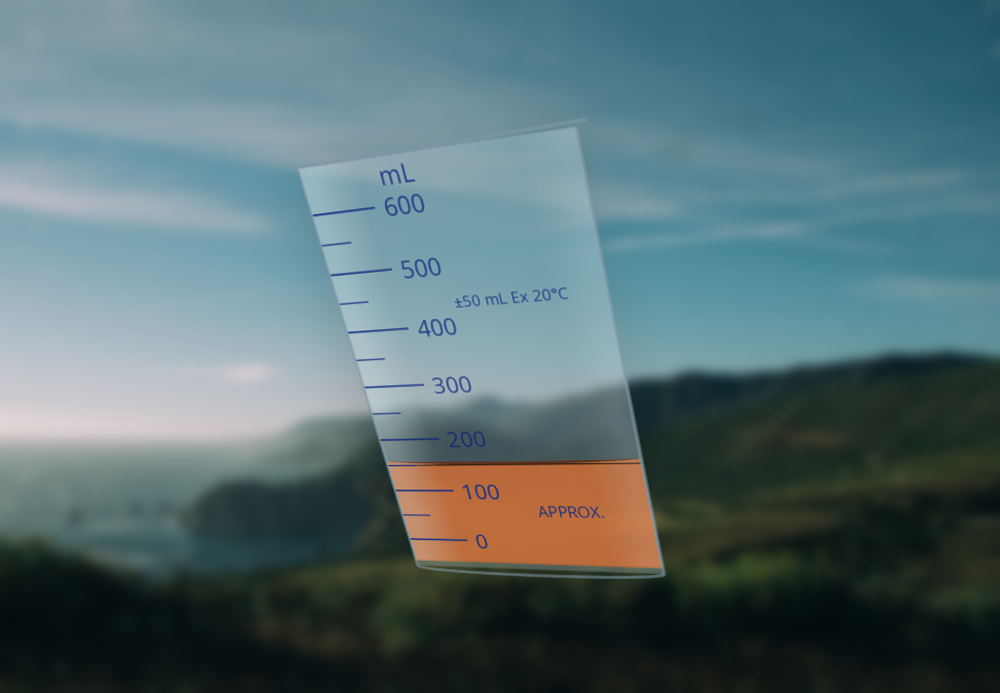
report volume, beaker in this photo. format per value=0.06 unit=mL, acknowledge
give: value=150 unit=mL
